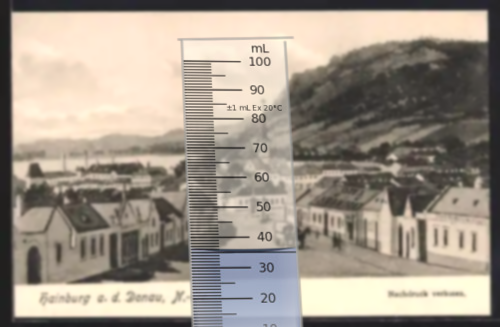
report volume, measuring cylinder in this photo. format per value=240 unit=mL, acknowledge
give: value=35 unit=mL
